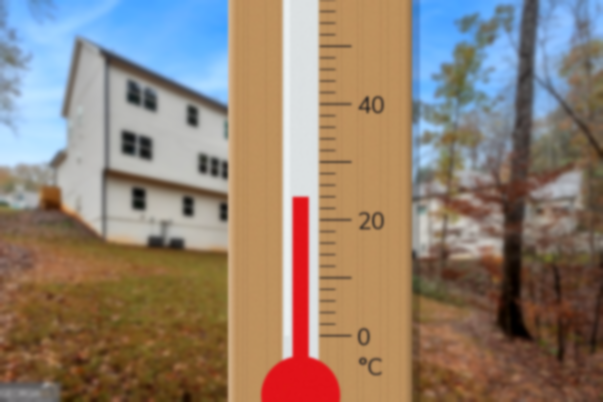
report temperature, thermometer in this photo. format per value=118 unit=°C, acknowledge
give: value=24 unit=°C
